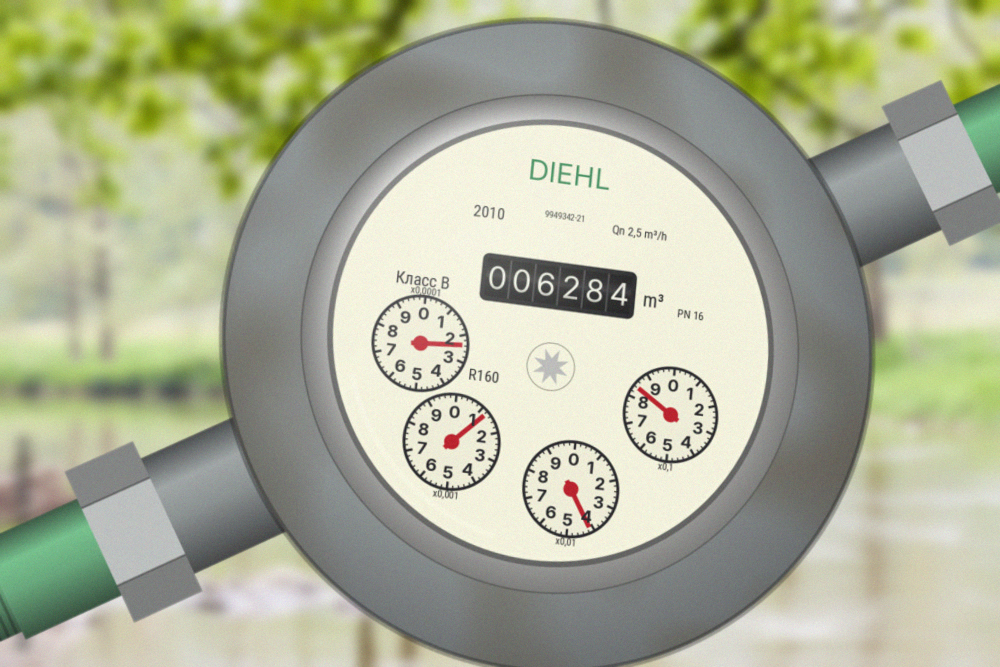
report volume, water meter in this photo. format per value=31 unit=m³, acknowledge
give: value=6284.8412 unit=m³
